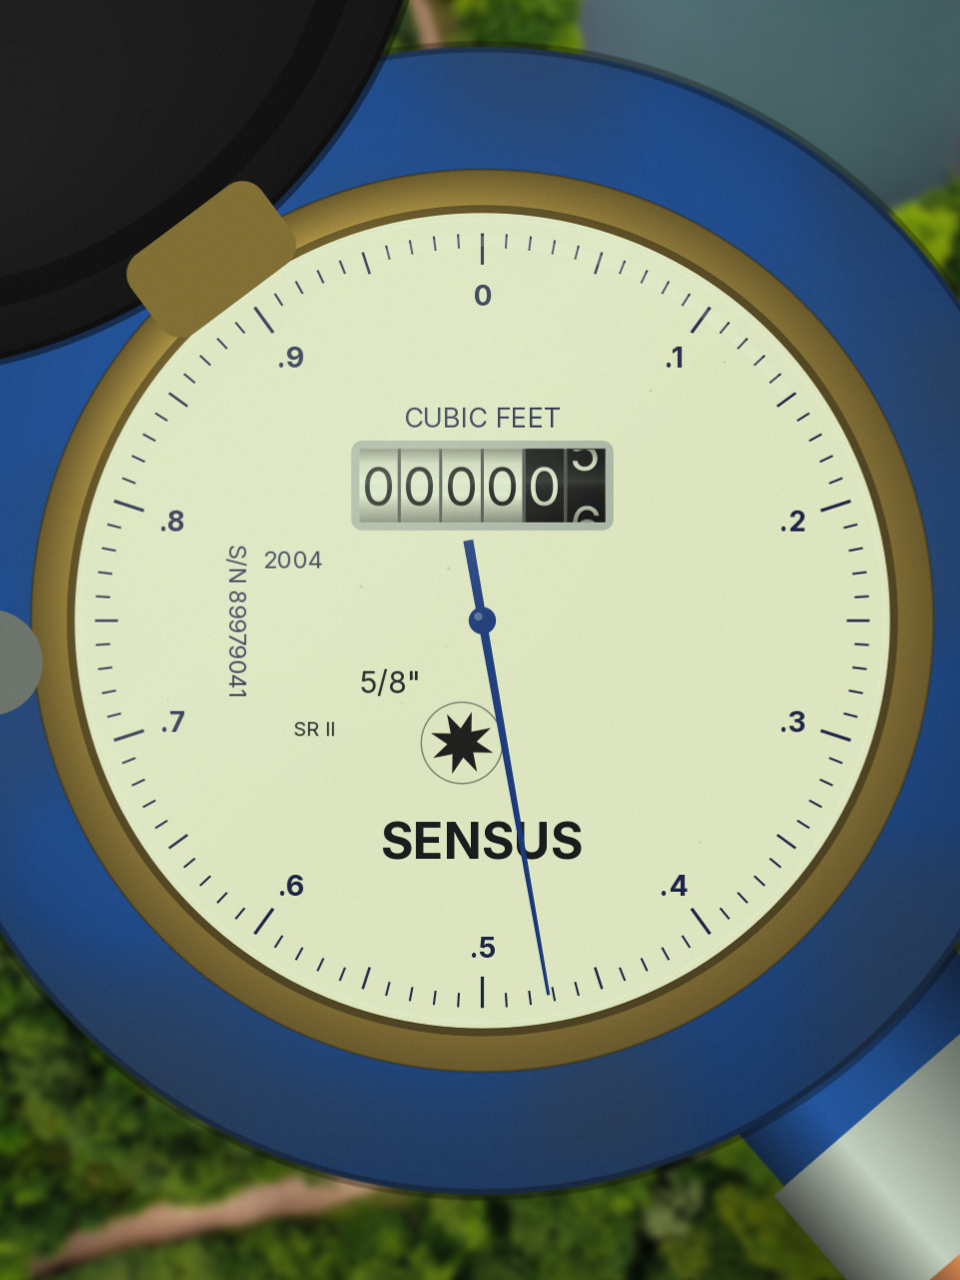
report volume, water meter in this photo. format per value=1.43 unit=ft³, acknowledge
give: value=5.47 unit=ft³
